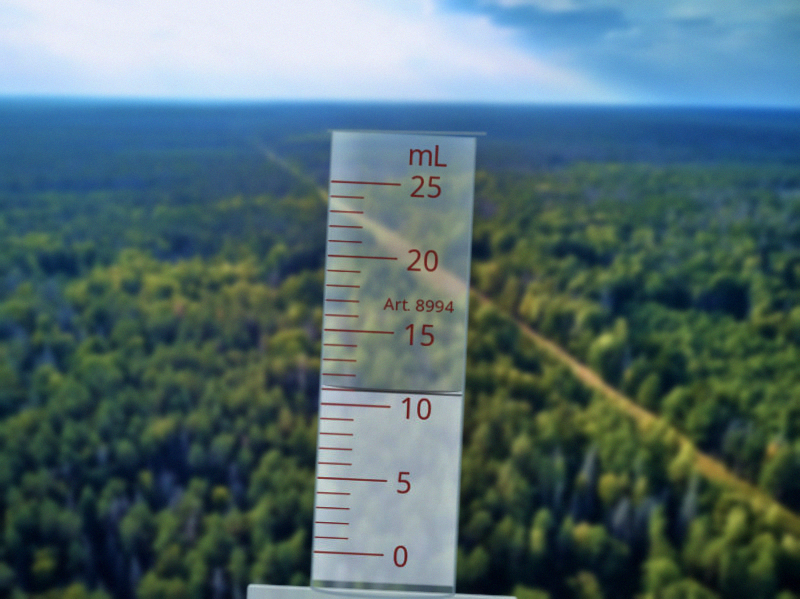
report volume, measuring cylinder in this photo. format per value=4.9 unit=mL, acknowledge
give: value=11 unit=mL
